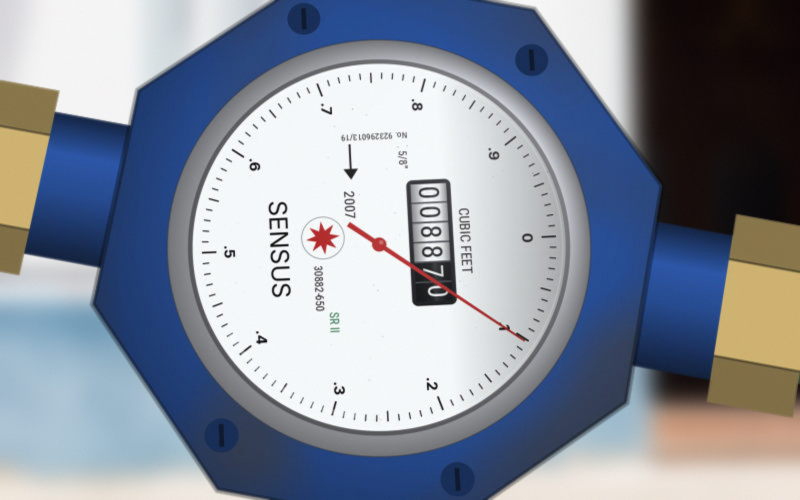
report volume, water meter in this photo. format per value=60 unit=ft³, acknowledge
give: value=8870.10 unit=ft³
